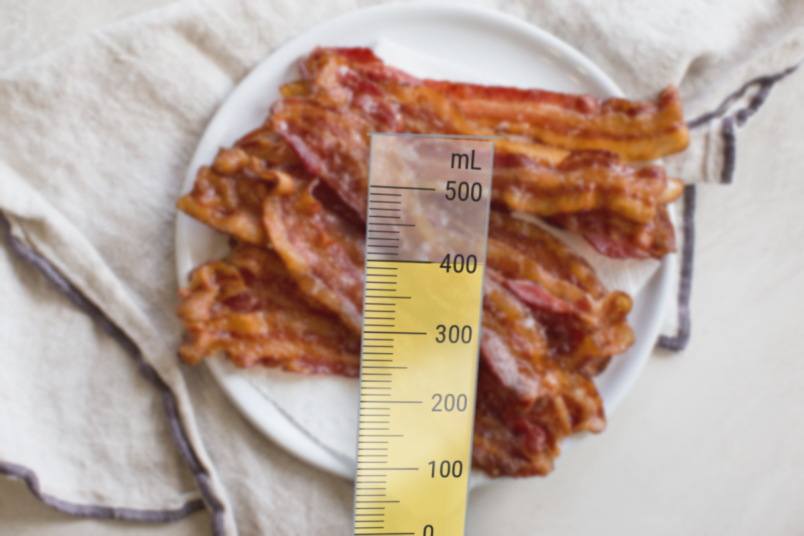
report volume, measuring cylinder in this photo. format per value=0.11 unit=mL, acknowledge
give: value=400 unit=mL
